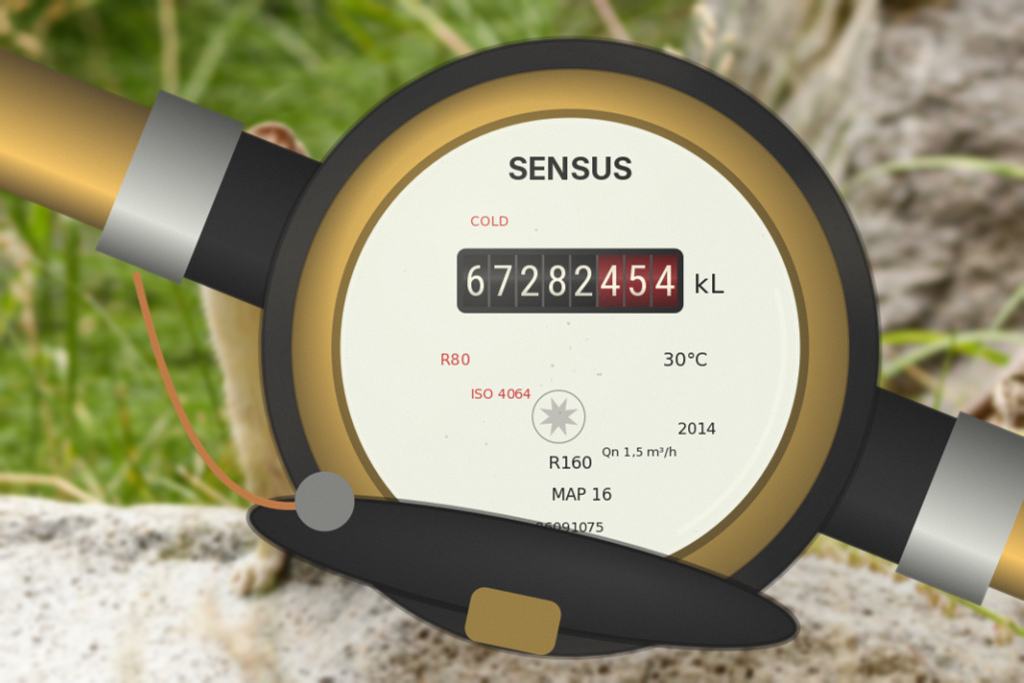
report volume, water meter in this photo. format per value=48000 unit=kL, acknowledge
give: value=67282.454 unit=kL
